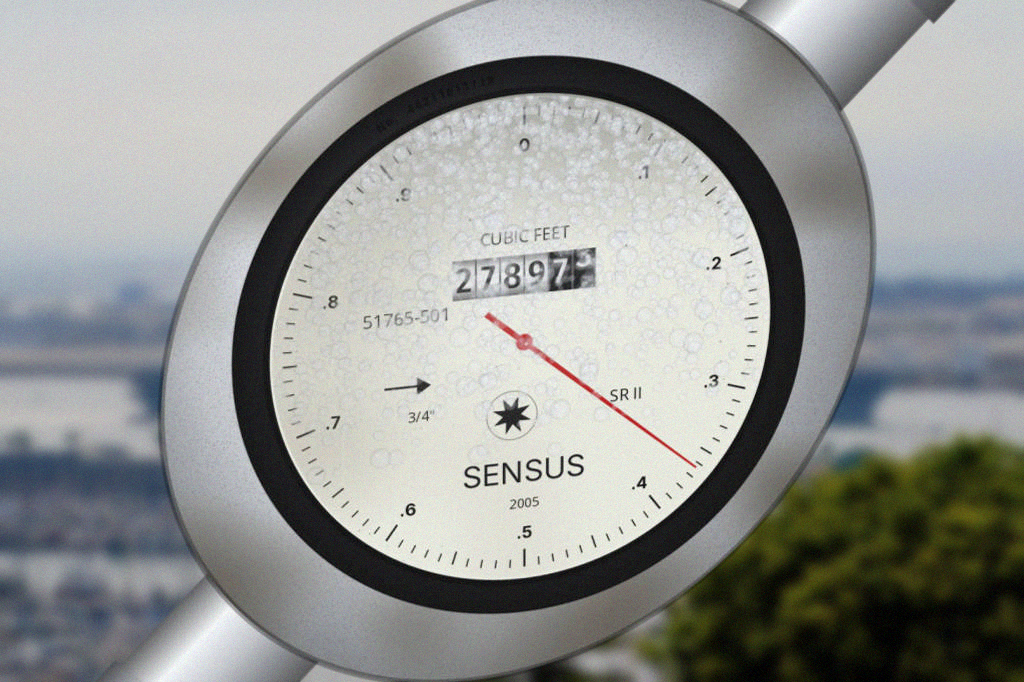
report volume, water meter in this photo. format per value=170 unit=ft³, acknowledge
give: value=278973.36 unit=ft³
